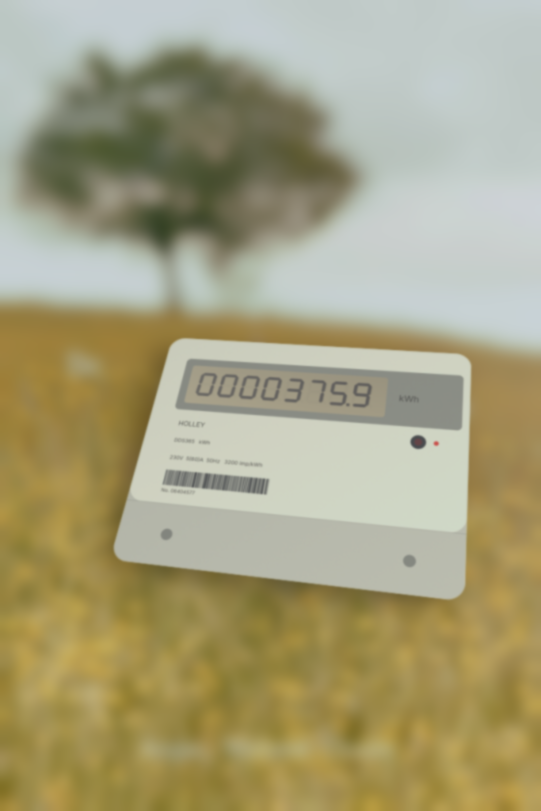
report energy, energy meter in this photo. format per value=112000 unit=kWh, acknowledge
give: value=375.9 unit=kWh
